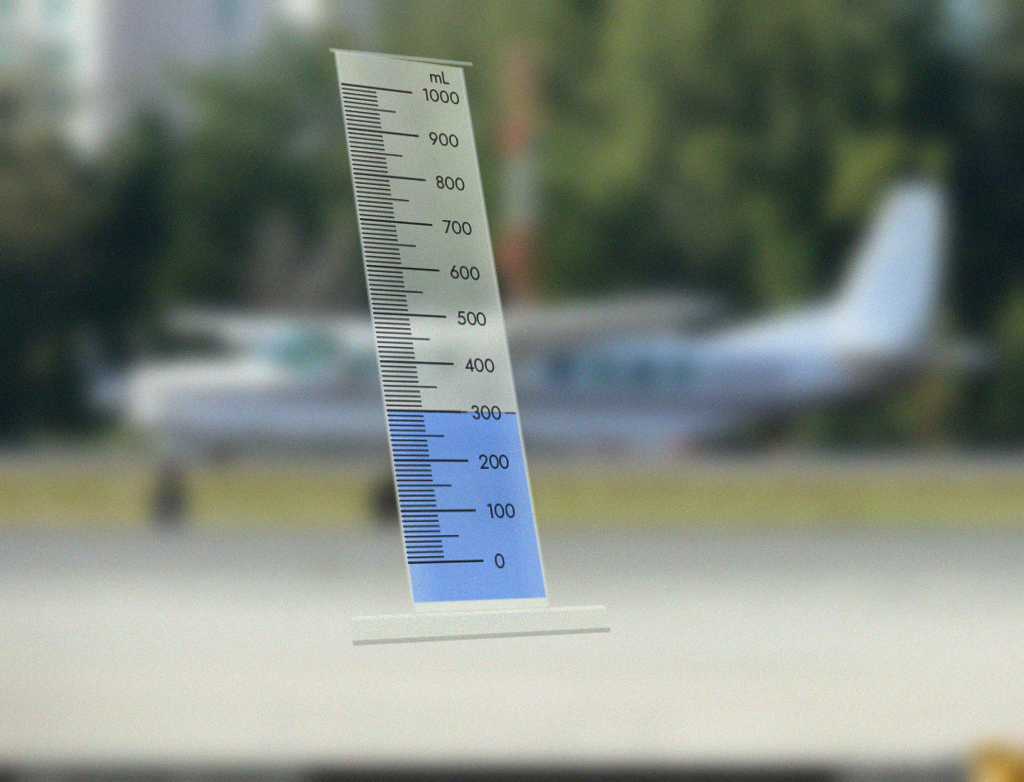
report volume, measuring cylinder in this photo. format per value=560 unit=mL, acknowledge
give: value=300 unit=mL
